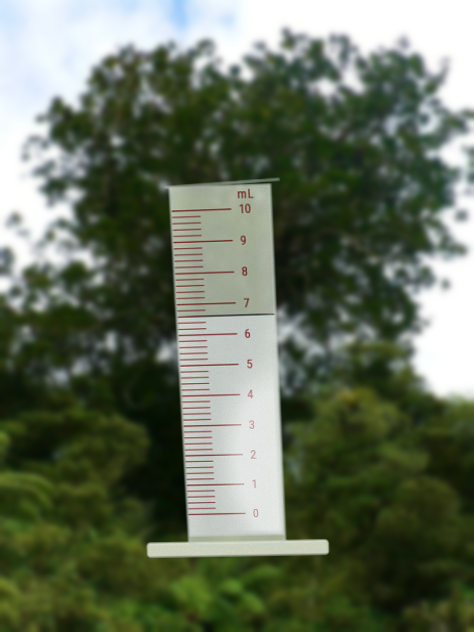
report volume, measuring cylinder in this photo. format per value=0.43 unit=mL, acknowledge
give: value=6.6 unit=mL
